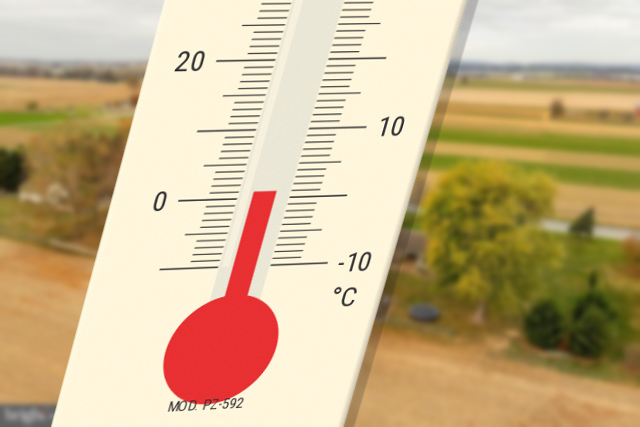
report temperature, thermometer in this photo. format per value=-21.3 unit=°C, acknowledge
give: value=1 unit=°C
